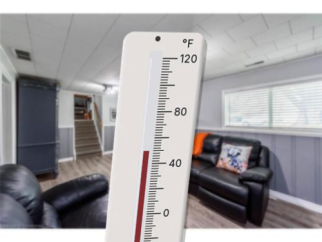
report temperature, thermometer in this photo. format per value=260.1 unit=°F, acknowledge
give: value=50 unit=°F
